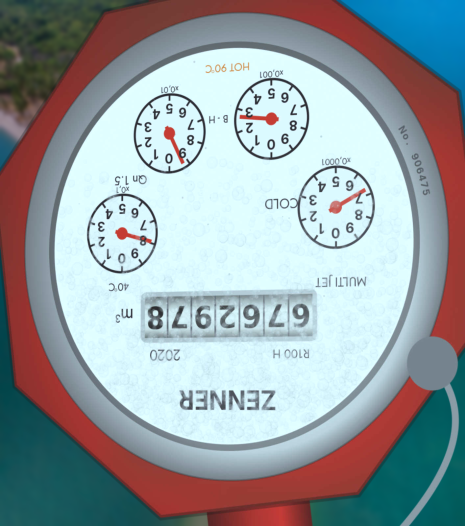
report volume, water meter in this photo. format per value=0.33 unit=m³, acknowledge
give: value=6762978.7926 unit=m³
